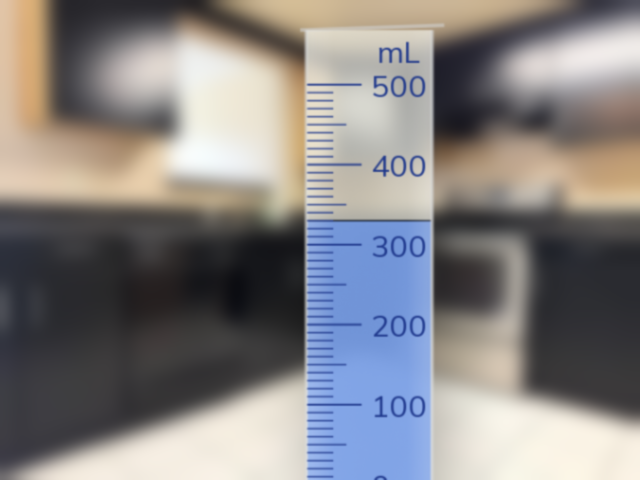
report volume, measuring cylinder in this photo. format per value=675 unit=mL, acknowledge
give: value=330 unit=mL
